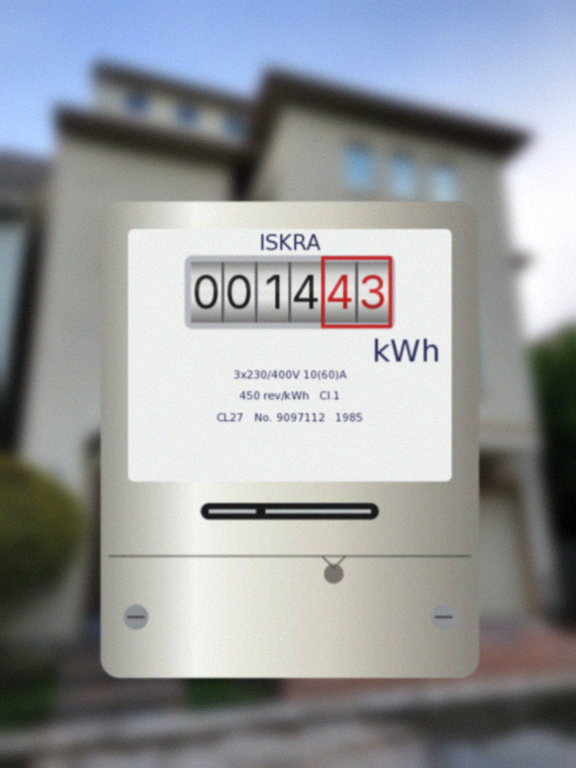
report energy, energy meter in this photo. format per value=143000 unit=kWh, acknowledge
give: value=14.43 unit=kWh
